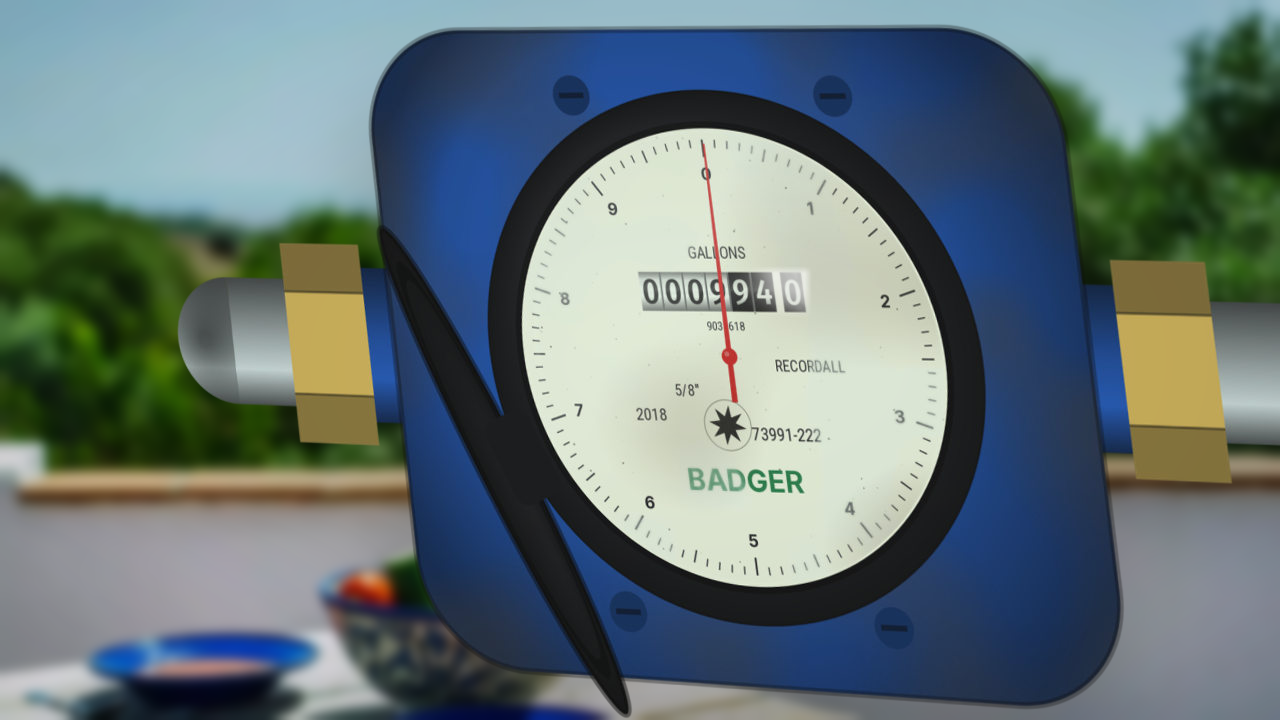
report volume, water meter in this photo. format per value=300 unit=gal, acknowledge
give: value=9940.0 unit=gal
